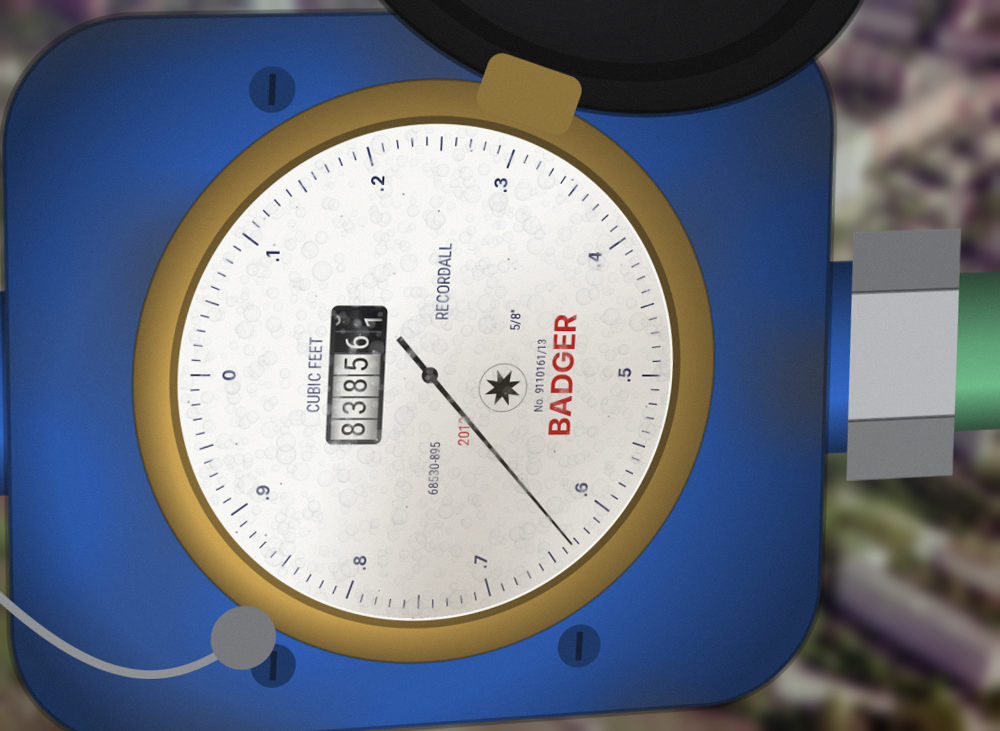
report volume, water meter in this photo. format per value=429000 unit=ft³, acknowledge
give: value=838560.63 unit=ft³
